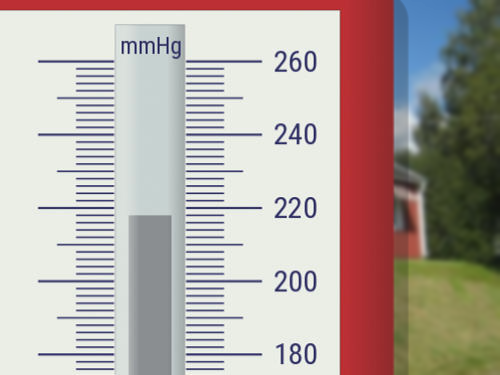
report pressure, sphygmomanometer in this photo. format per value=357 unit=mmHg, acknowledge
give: value=218 unit=mmHg
